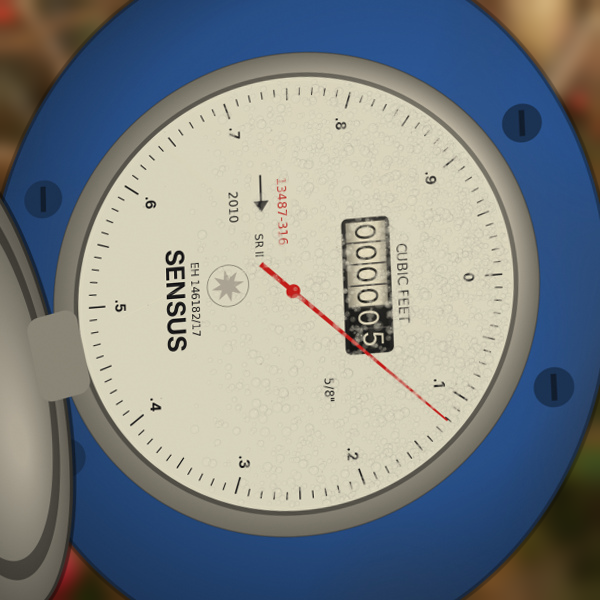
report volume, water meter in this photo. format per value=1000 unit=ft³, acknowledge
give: value=5.12 unit=ft³
